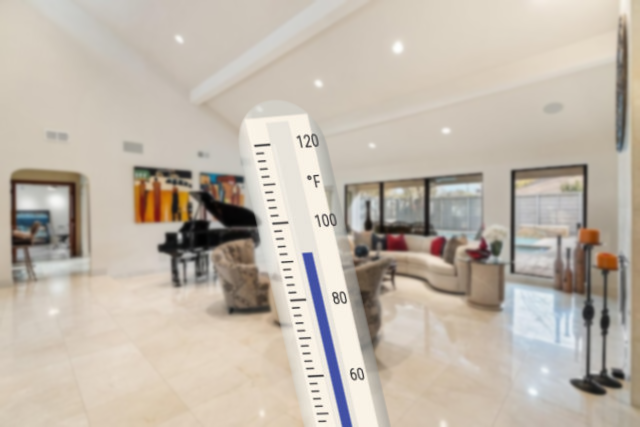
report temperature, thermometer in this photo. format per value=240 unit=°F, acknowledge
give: value=92 unit=°F
